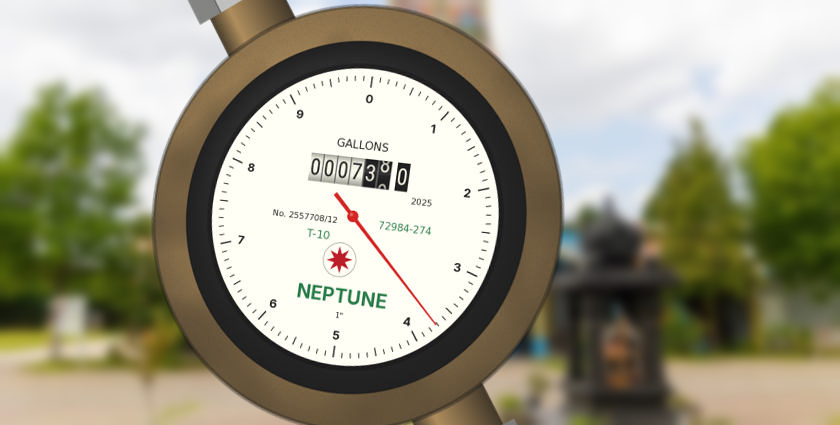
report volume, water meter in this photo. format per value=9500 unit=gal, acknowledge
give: value=7383.7 unit=gal
